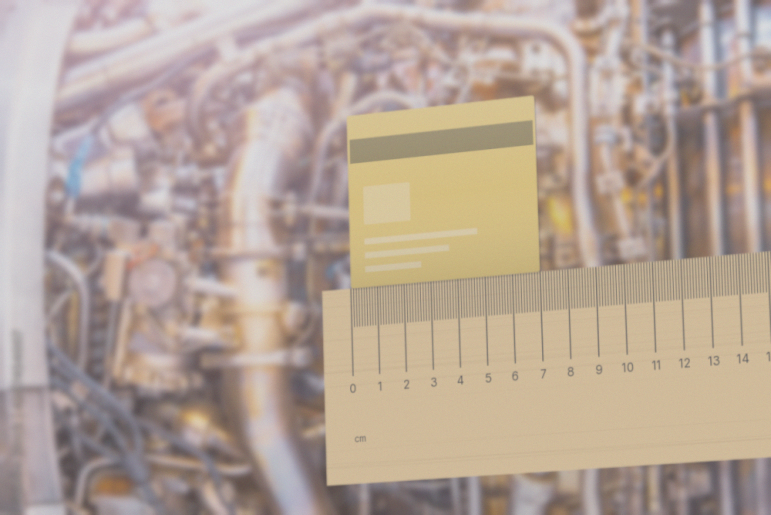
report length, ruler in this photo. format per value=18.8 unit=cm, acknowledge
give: value=7 unit=cm
